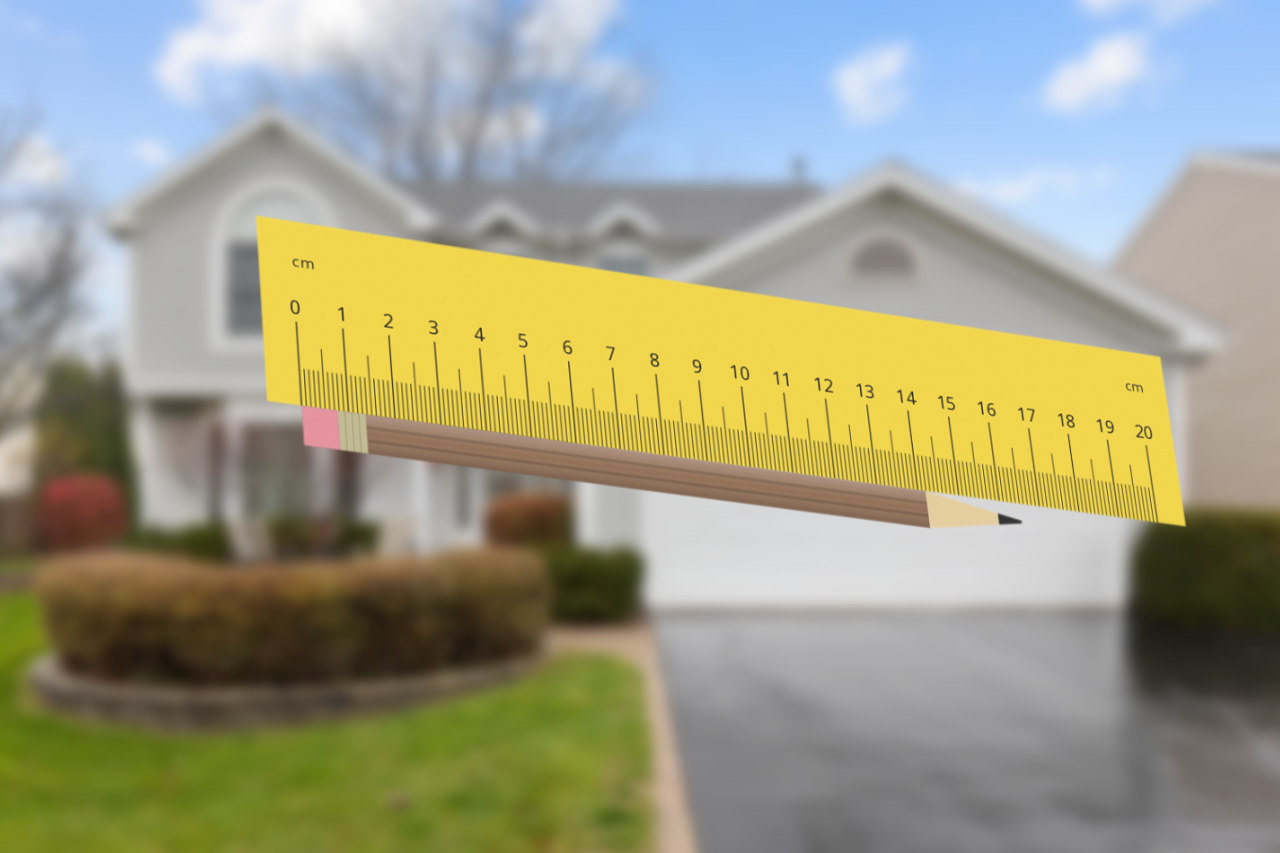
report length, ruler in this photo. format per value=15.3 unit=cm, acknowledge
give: value=16.5 unit=cm
